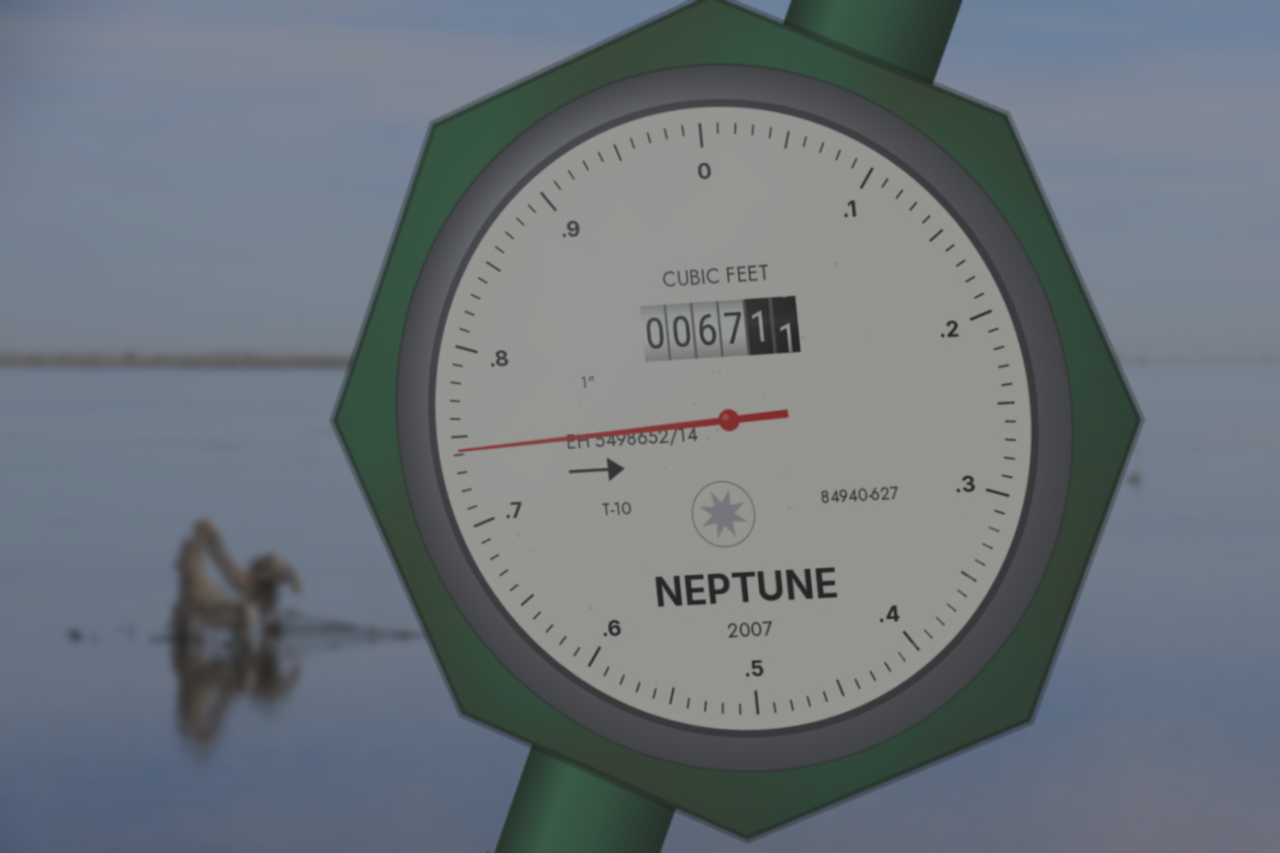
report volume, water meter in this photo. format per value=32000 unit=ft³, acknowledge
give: value=6710.74 unit=ft³
